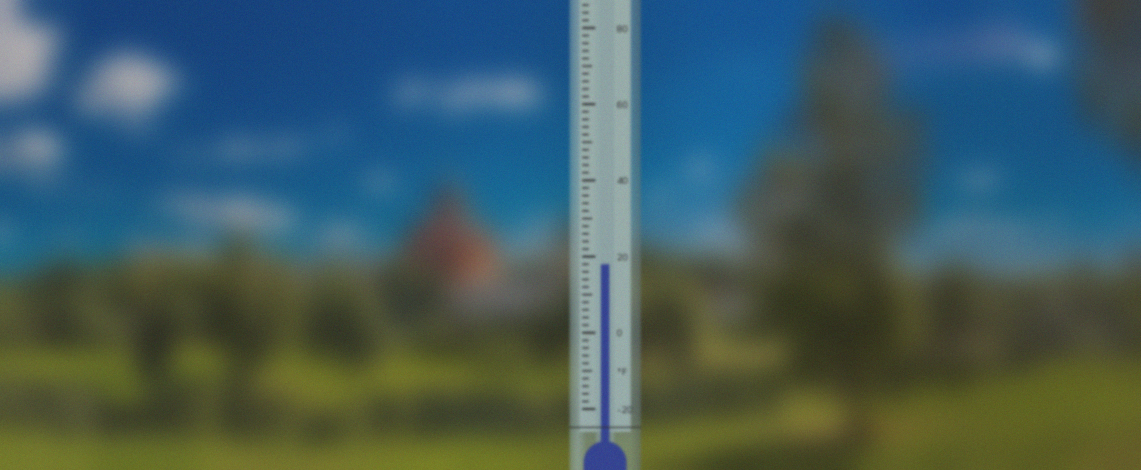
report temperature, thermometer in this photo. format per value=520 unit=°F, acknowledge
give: value=18 unit=°F
